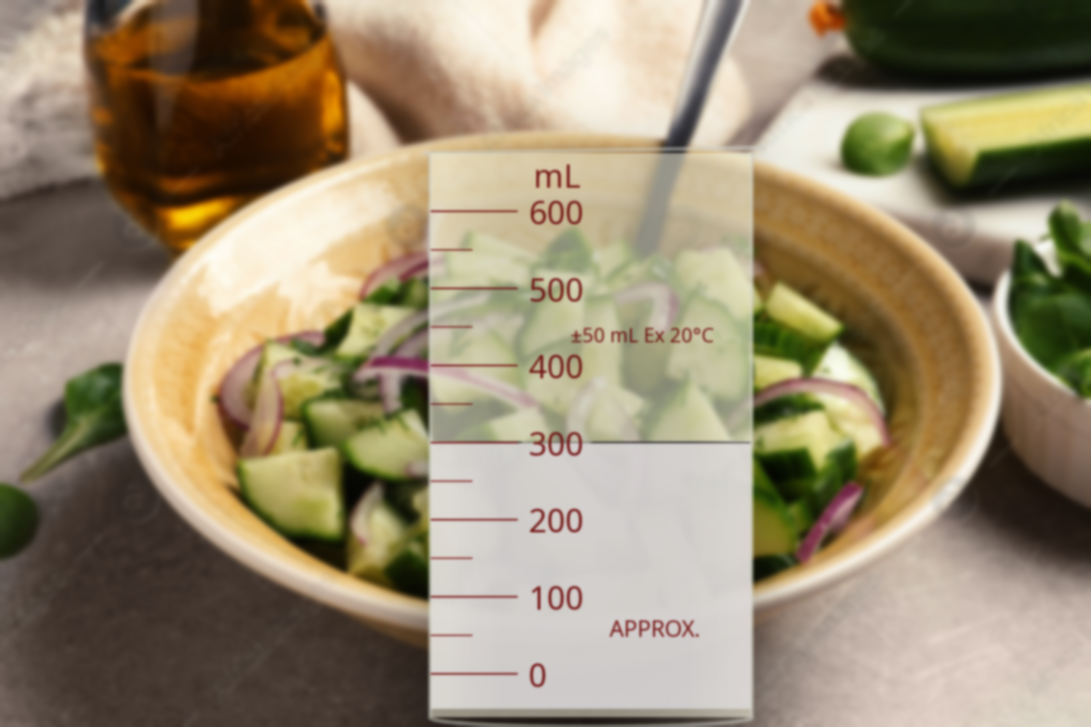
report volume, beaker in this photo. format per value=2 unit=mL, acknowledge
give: value=300 unit=mL
